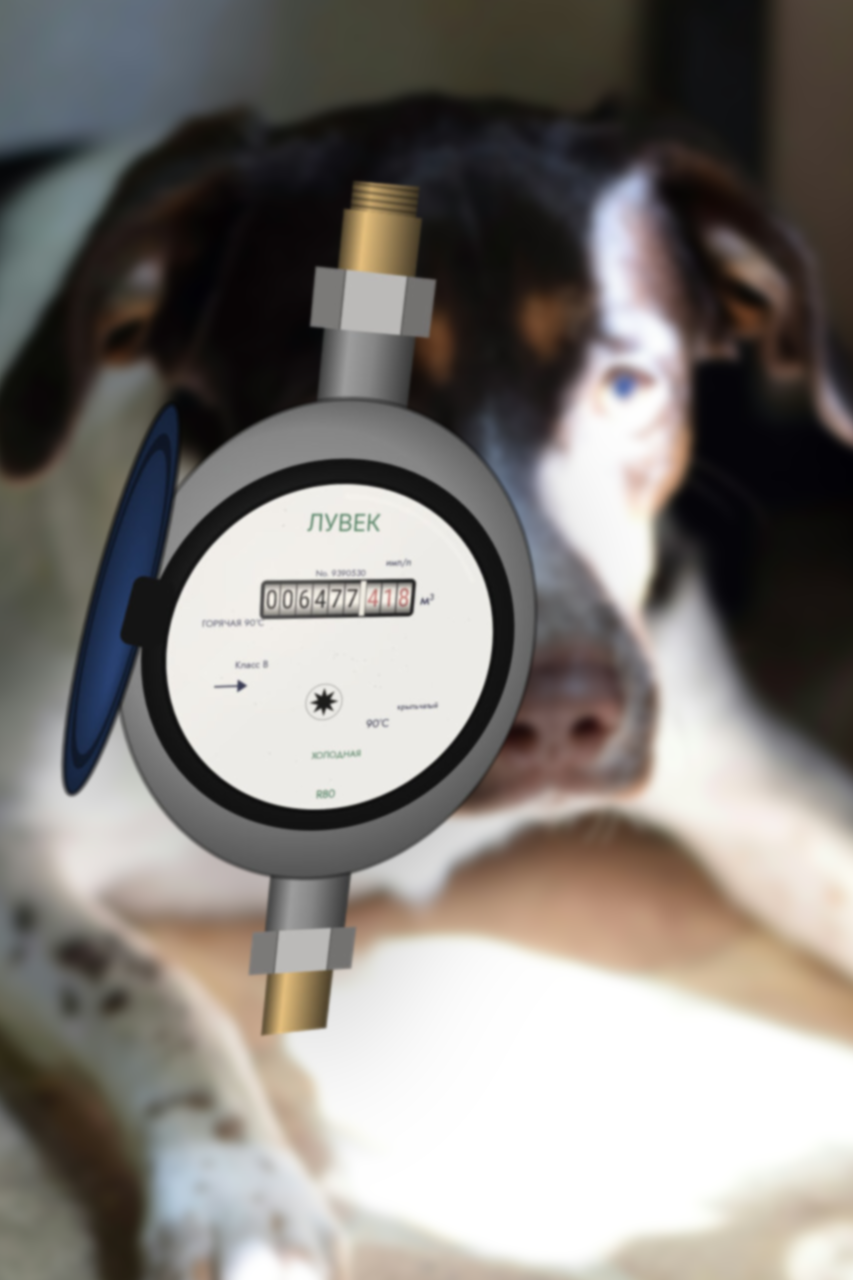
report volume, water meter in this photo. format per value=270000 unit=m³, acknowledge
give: value=6477.418 unit=m³
